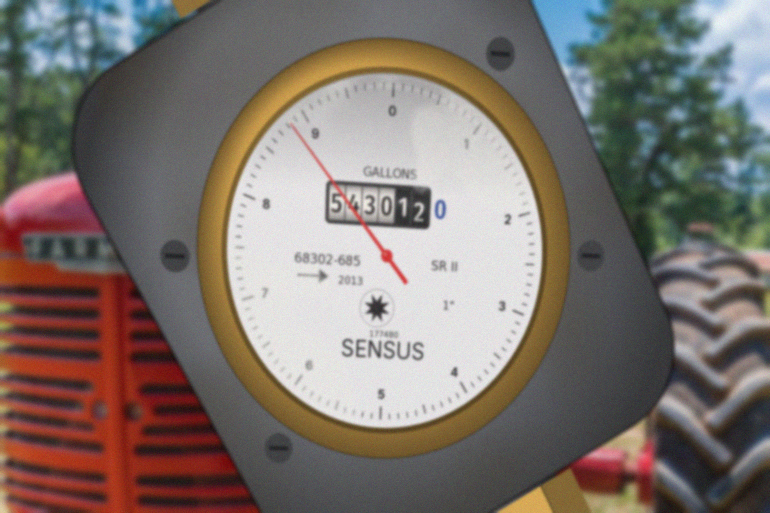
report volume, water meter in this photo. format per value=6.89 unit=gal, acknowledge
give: value=5430118.8 unit=gal
